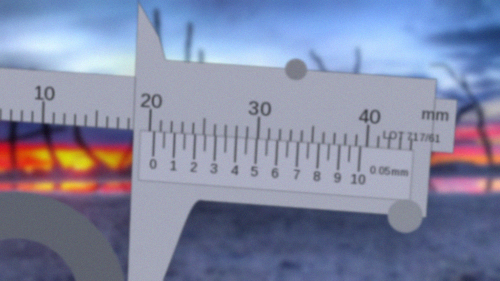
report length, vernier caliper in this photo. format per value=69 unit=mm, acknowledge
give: value=20.4 unit=mm
